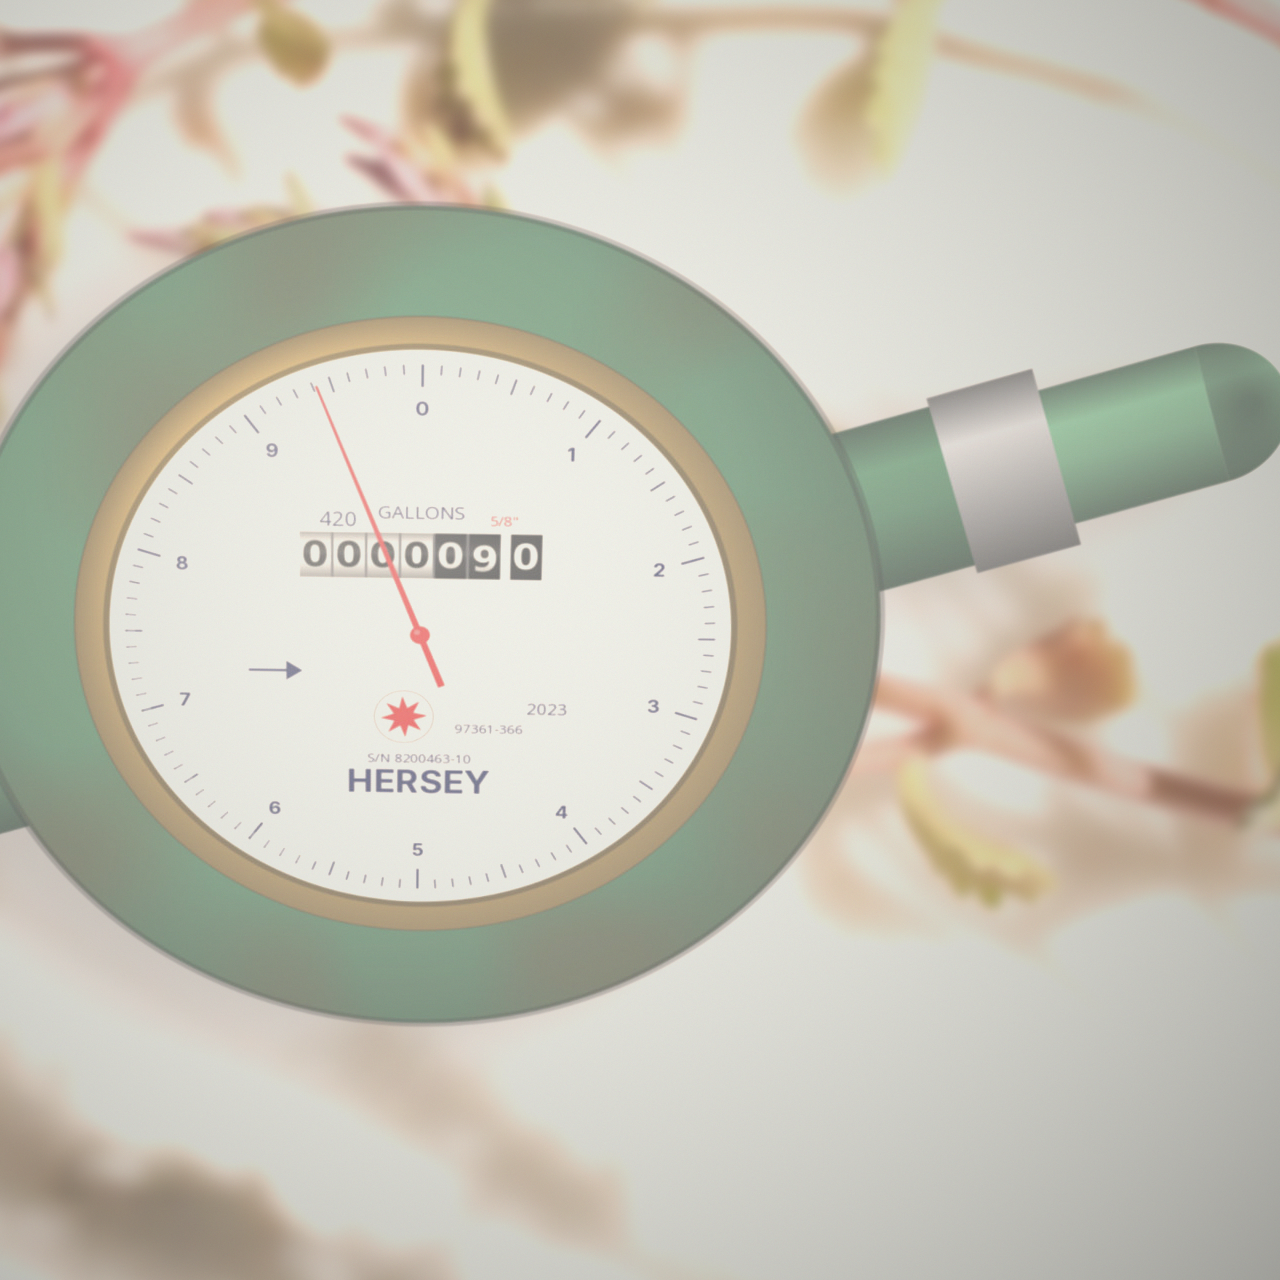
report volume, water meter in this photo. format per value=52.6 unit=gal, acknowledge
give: value=89.4 unit=gal
